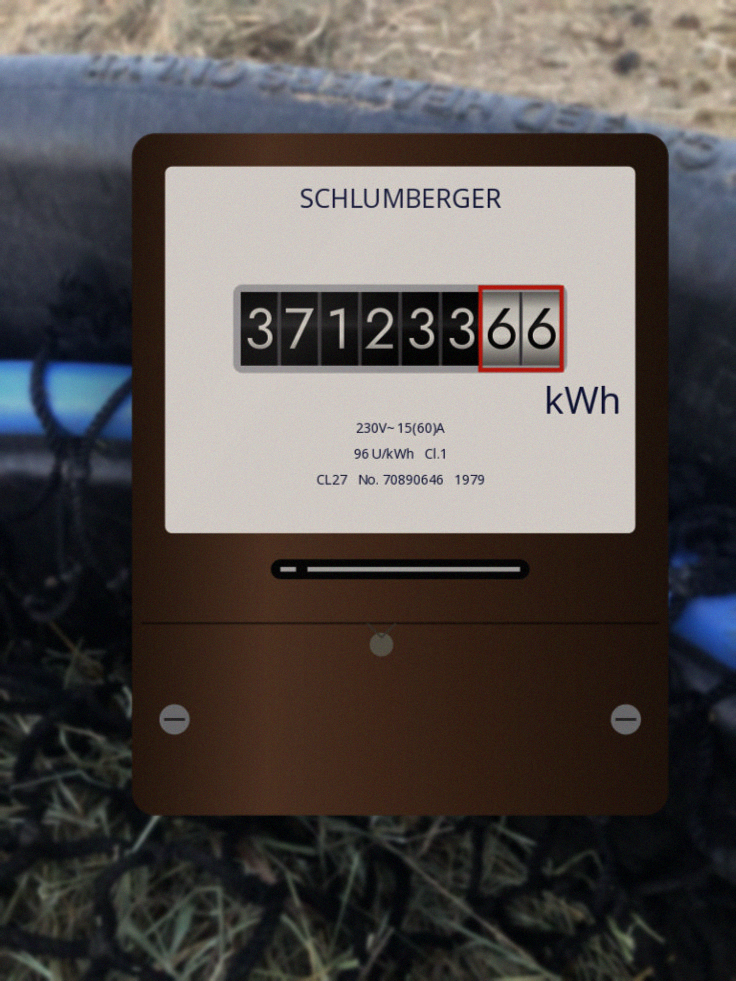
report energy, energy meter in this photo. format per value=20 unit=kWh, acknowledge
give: value=371233.66 unit=kWh
